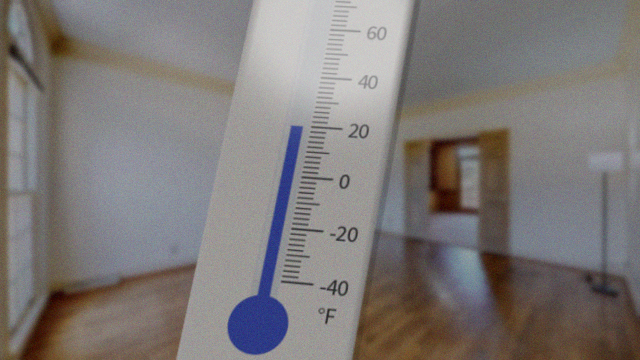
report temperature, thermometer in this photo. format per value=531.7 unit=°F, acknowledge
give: value=20 unit=°F
